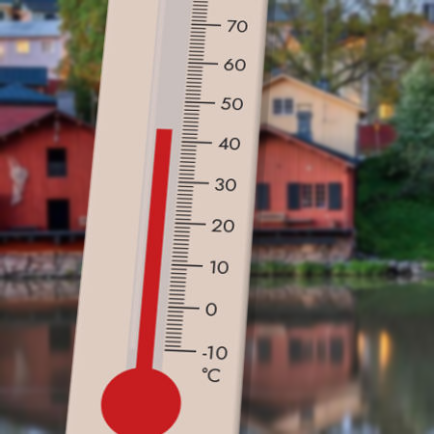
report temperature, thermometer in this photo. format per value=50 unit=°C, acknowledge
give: value=43 unit=°C
